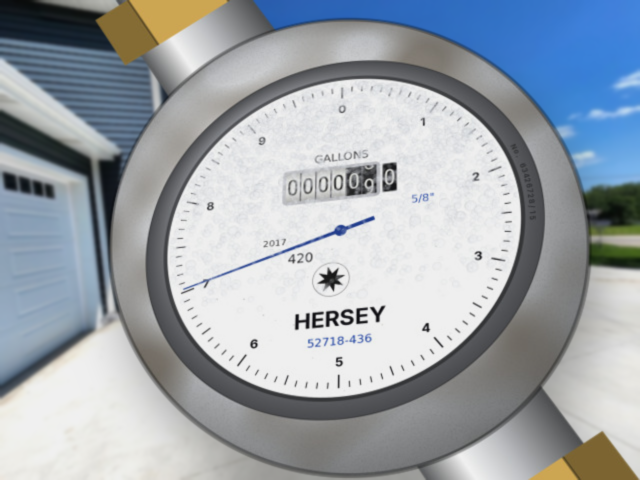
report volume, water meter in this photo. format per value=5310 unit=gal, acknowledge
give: value=87.0 unit=gal
